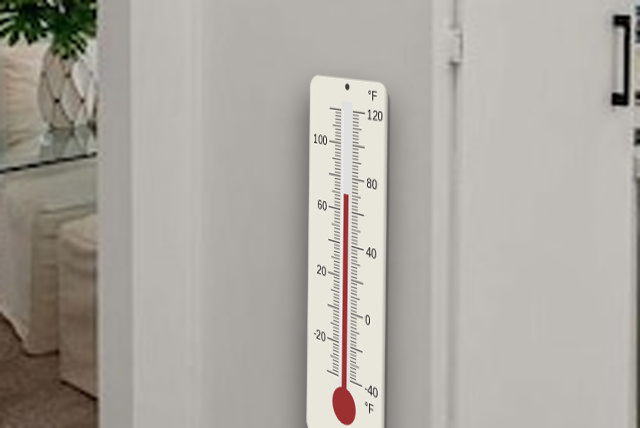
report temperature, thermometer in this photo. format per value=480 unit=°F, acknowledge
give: value=70 unit=°F
